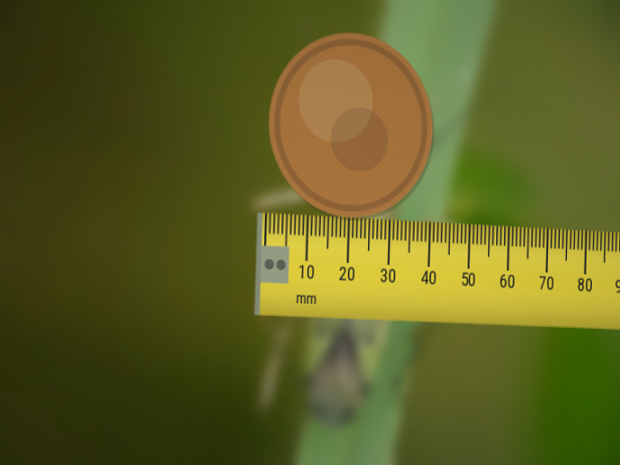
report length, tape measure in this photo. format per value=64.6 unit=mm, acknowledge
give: value=40 unit=mm
